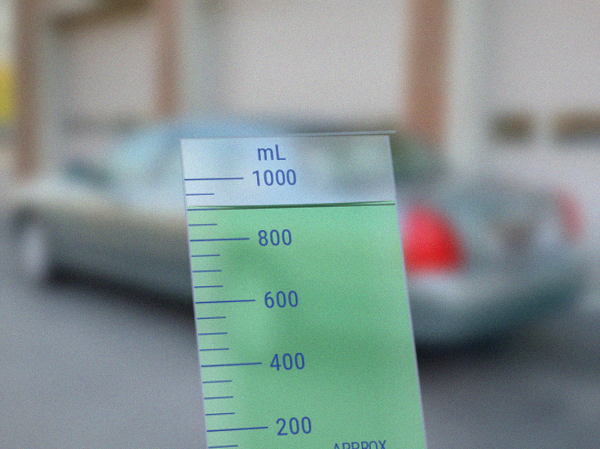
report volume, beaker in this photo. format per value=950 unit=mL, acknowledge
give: value=900 unit=mL
